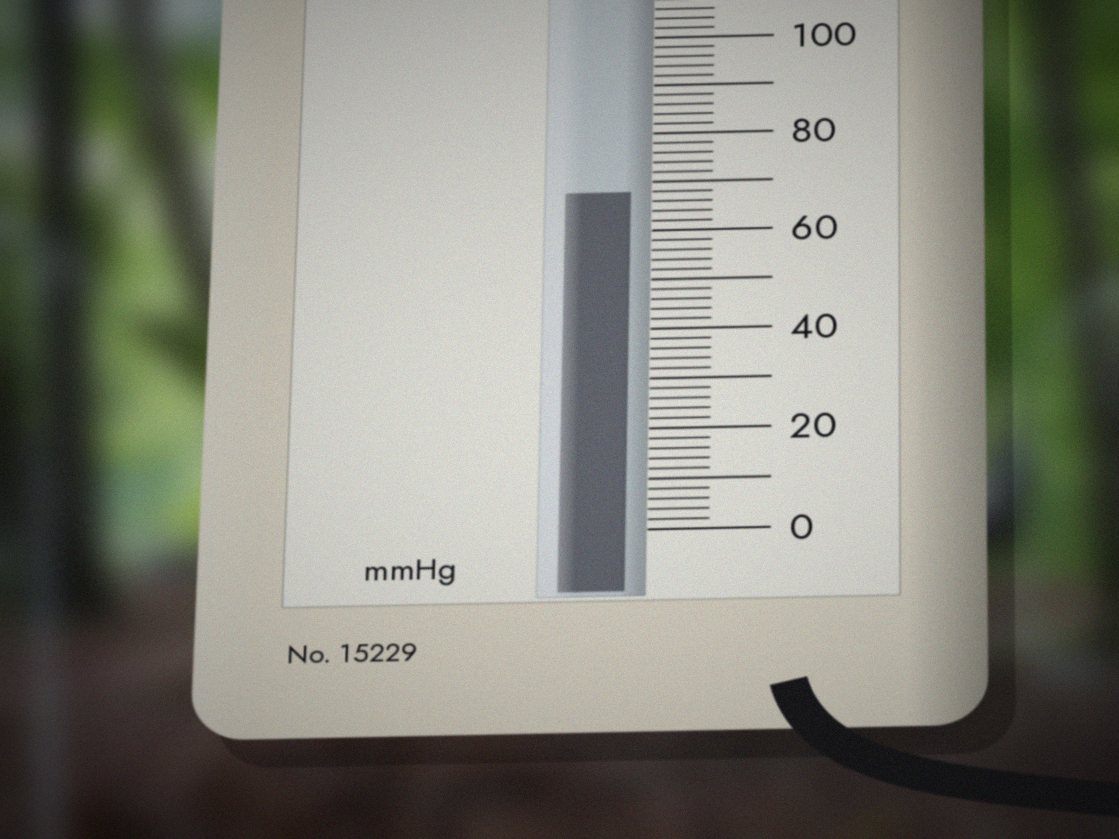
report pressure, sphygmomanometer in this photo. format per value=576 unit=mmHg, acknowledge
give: value=68 unit=mmHg
